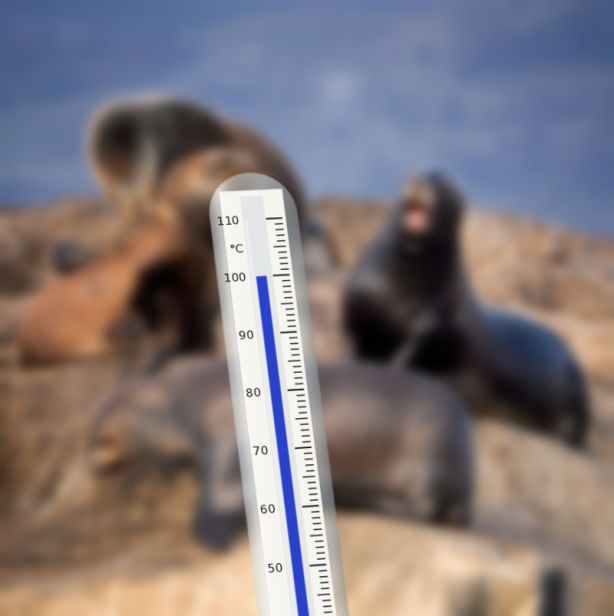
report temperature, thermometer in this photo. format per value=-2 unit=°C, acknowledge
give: value=100 unit=°C
